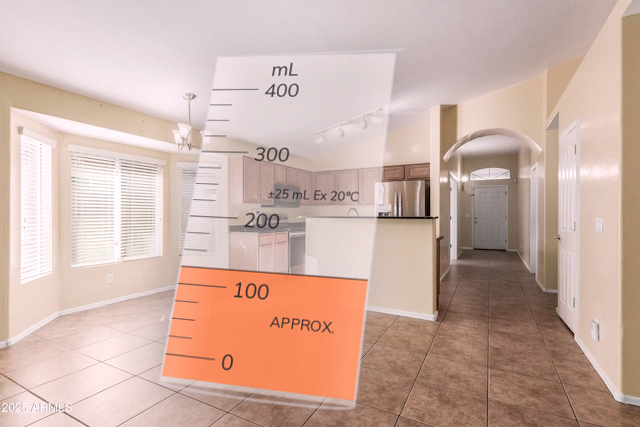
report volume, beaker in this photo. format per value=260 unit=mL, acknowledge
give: value=125 unit=mL
